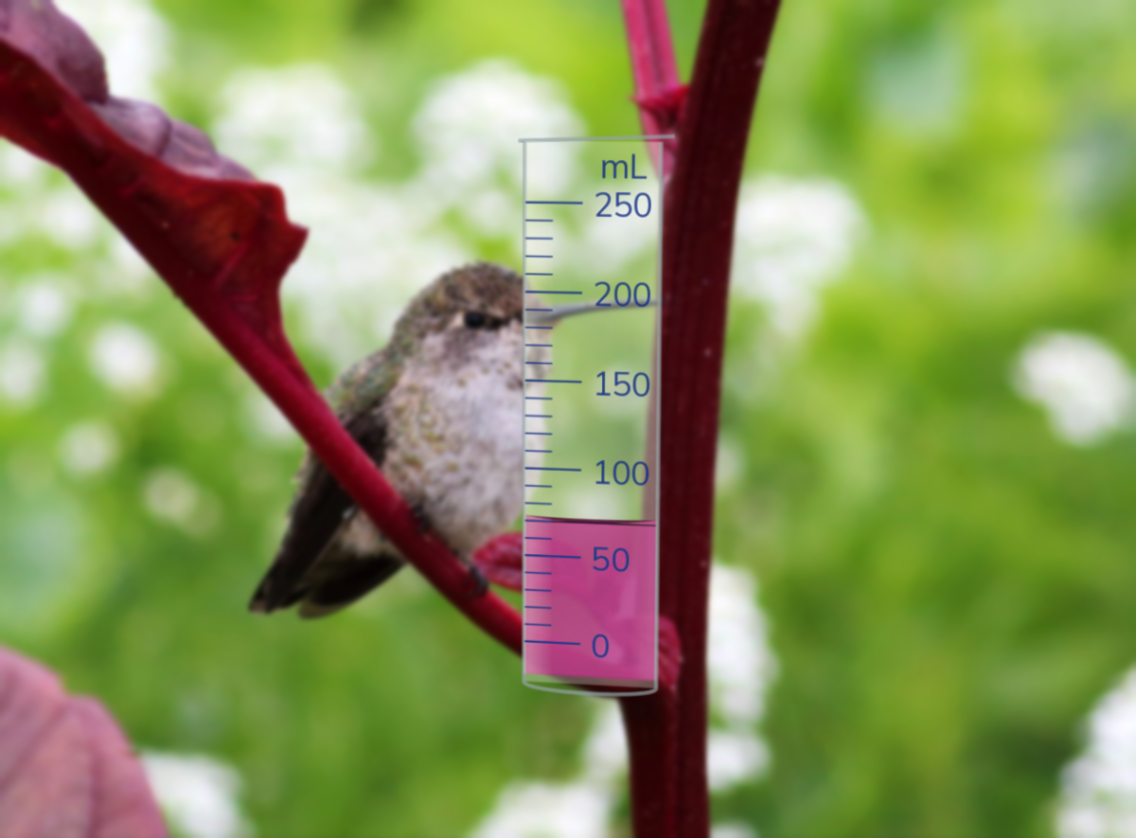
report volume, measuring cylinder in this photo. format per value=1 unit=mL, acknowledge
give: value=70 unit=mL
